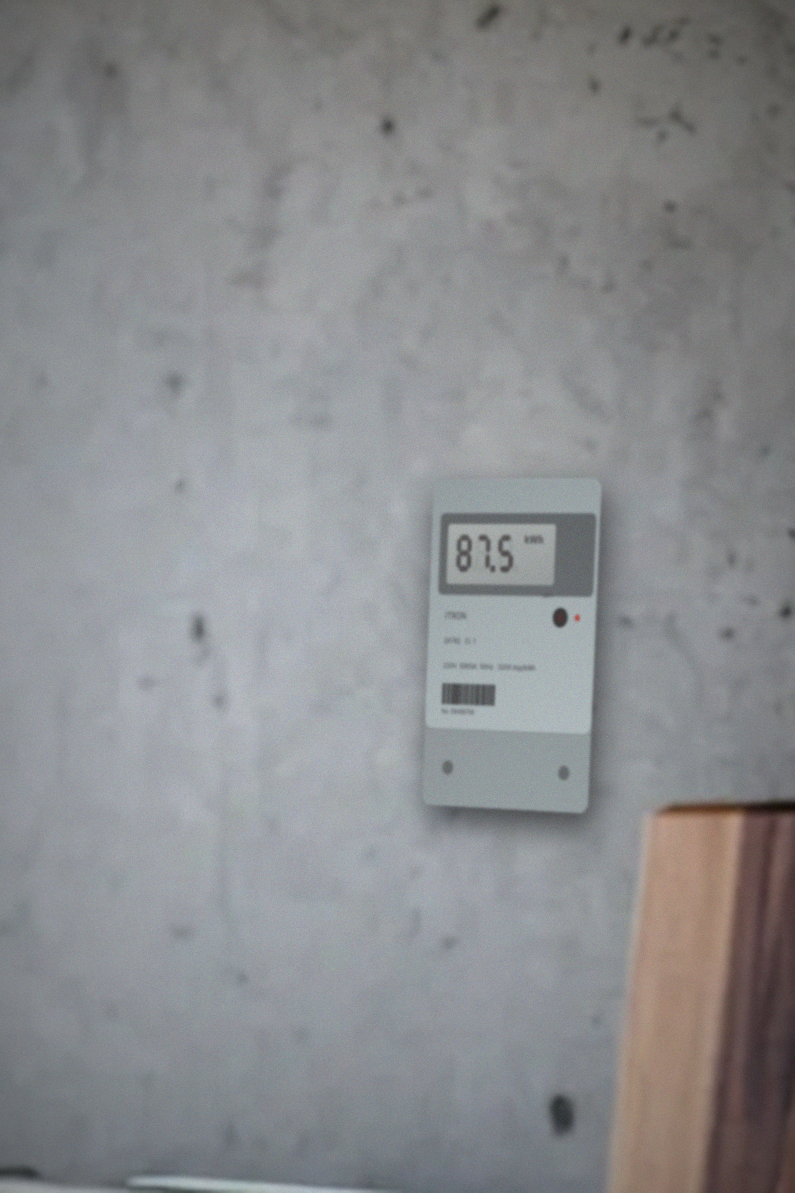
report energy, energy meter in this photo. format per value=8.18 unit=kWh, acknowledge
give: value=87.5 unit=kWh
